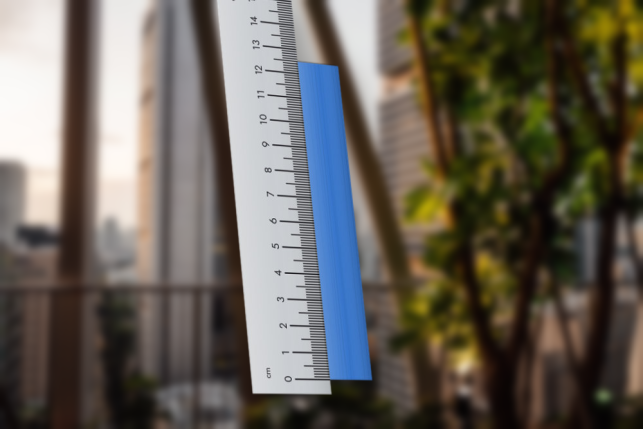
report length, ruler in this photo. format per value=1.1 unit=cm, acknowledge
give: value=12.5 unit=cm
